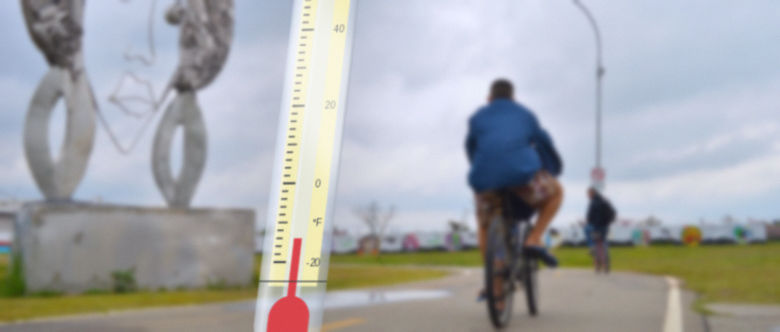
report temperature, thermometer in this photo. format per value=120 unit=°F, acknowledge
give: value=-14 unit=°F
